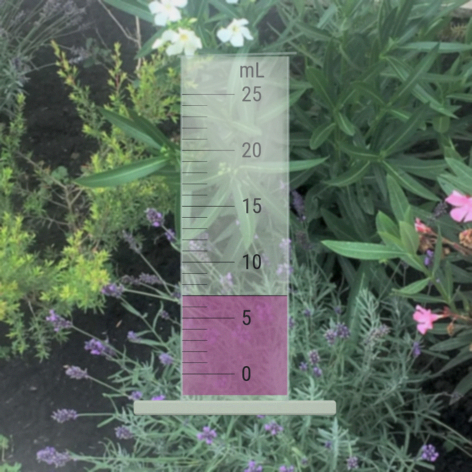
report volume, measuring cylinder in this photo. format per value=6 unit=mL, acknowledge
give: value=7 unit=mL
